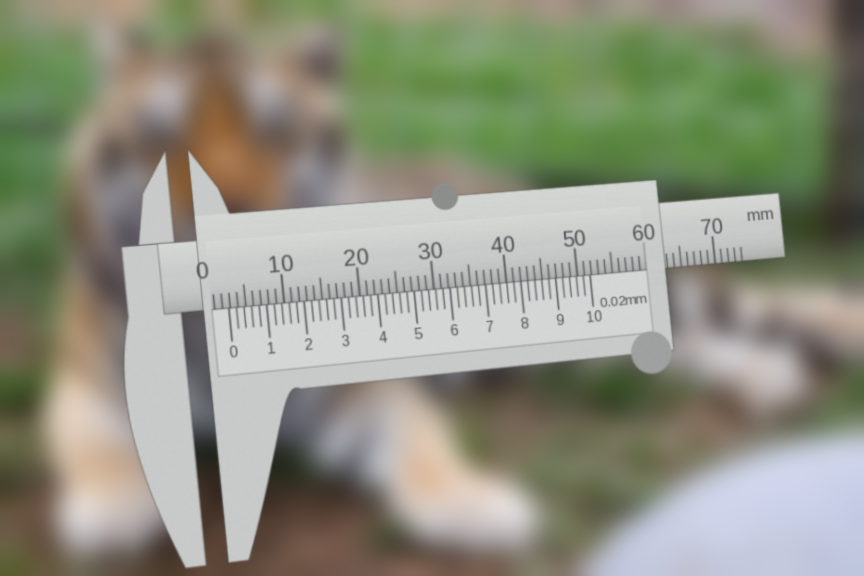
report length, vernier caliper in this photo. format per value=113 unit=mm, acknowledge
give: value=2.8 unit=mm
